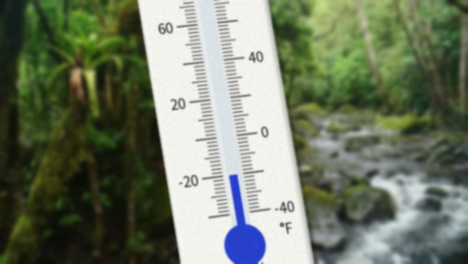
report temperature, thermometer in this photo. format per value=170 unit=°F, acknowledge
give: value=-20 unit=°F
